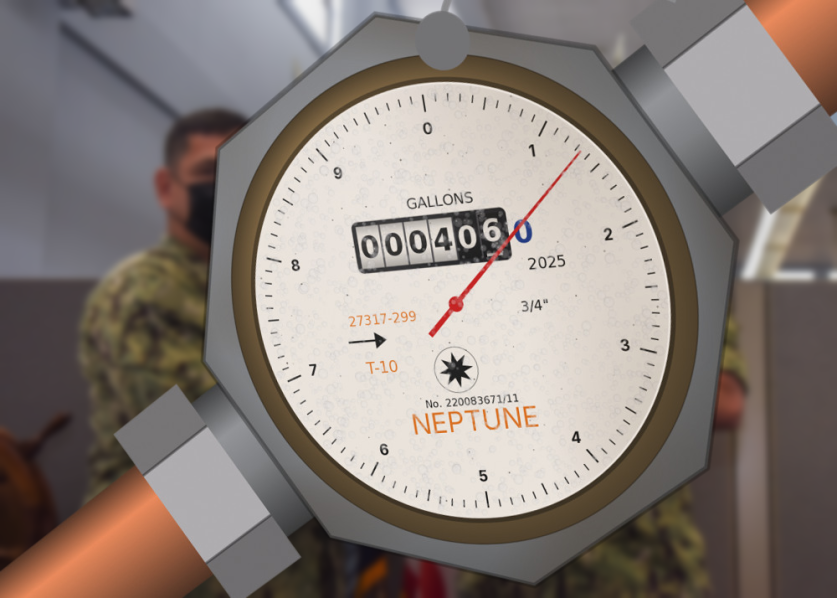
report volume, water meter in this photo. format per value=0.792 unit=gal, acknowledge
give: value=4061.3 unit=gal
